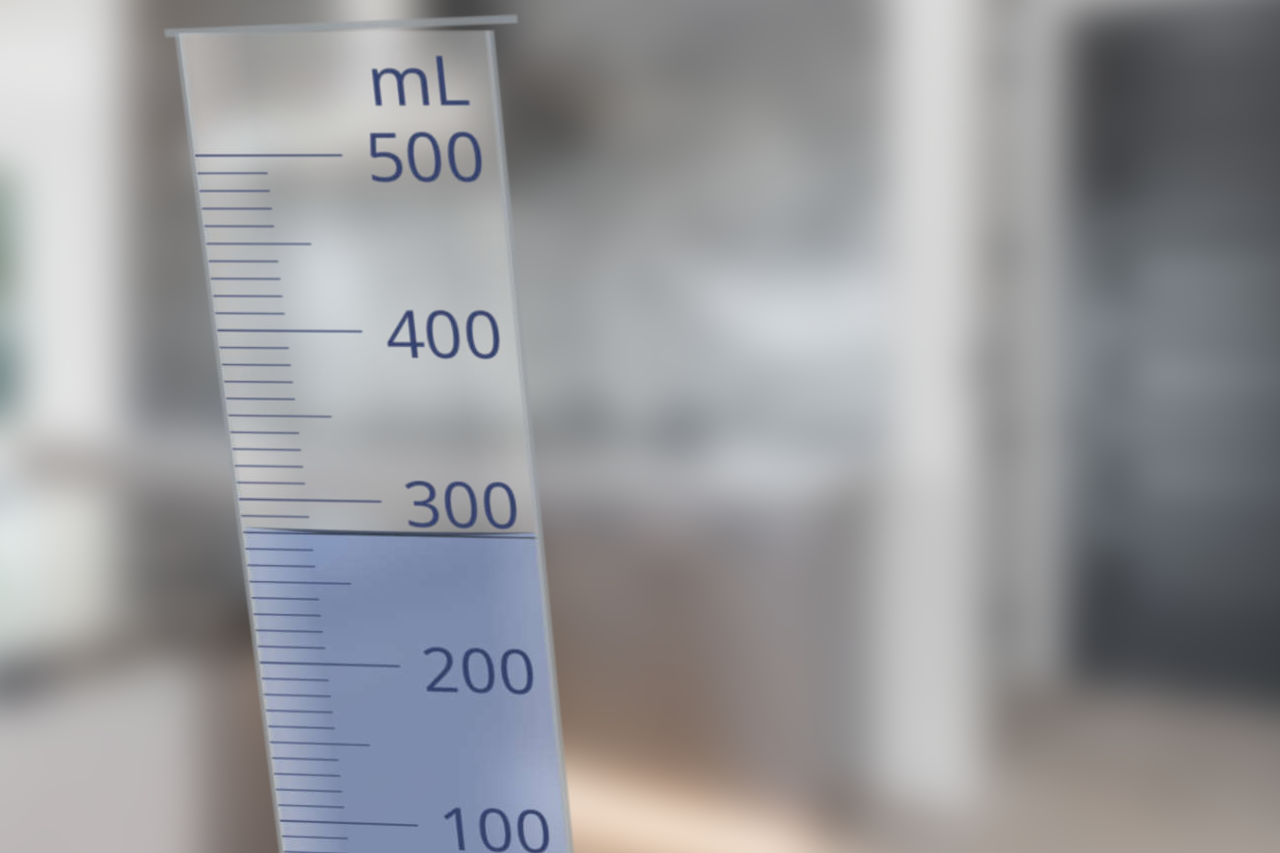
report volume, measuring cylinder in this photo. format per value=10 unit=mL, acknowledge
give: value=280 unit=mL
